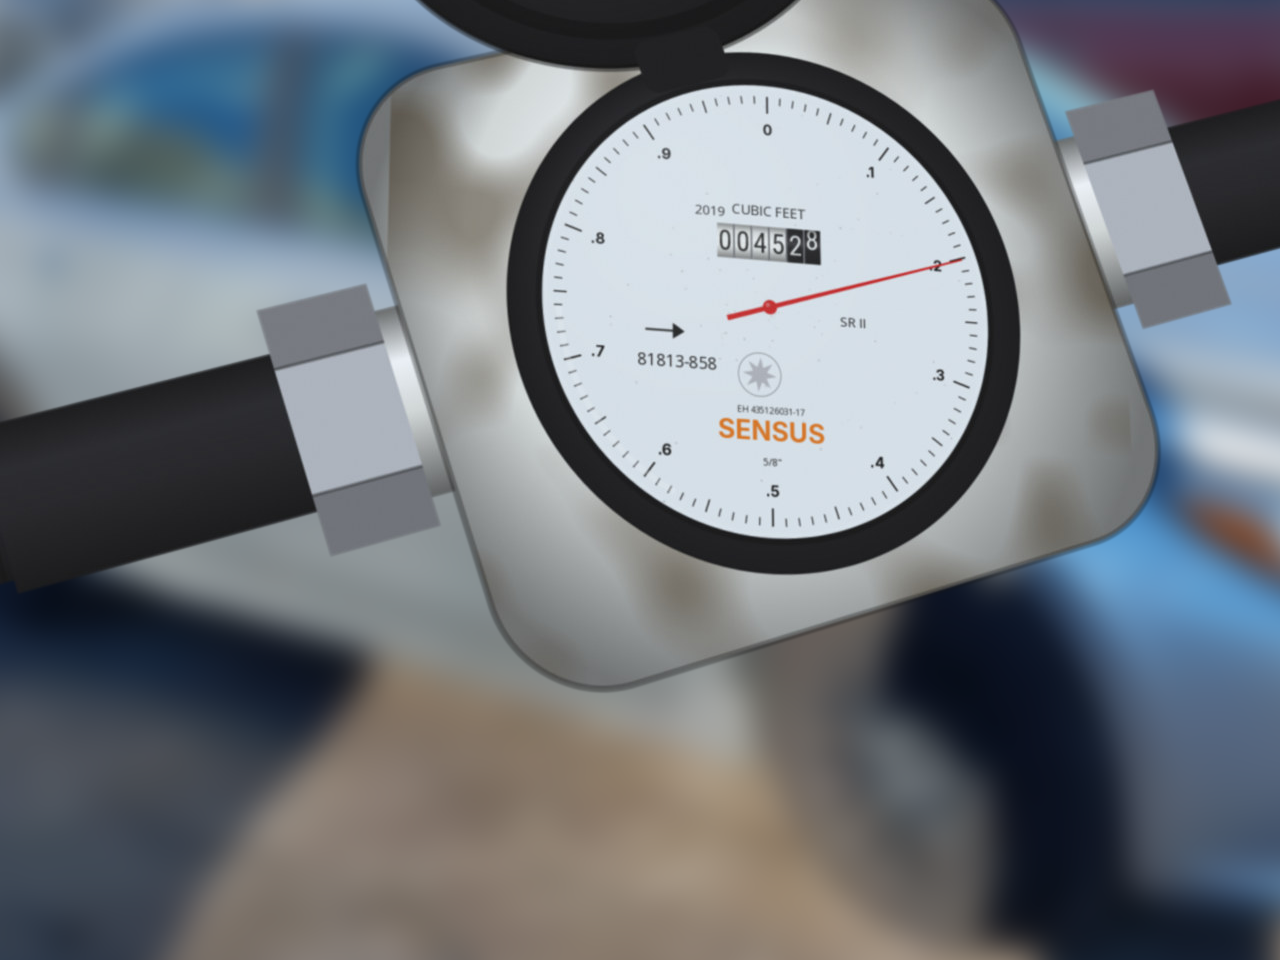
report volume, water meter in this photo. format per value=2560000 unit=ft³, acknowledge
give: value=4528.20 unit=ft³
